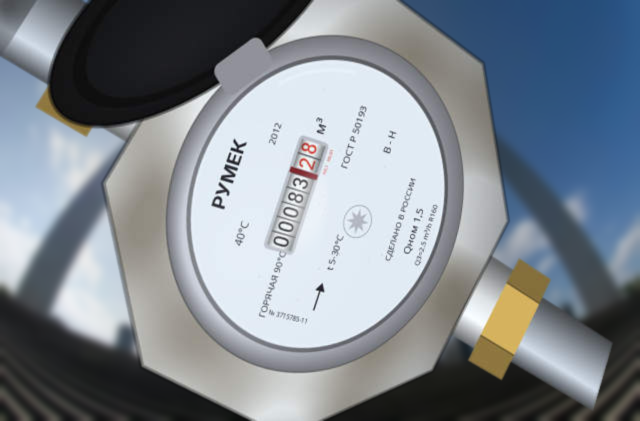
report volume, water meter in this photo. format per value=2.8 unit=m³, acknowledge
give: value=83.28 unit=m³
